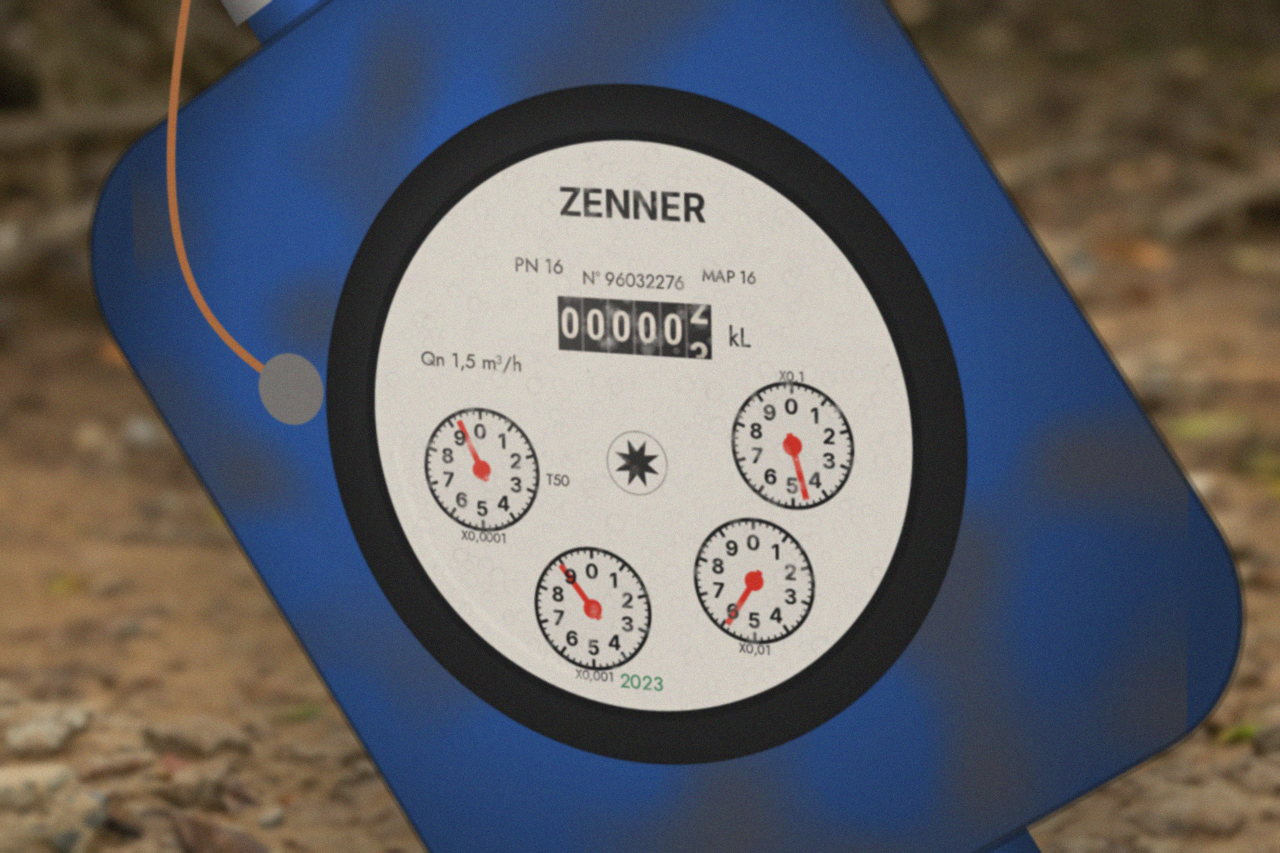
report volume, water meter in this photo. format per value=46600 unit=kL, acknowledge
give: value=2.4589 unit=kL
